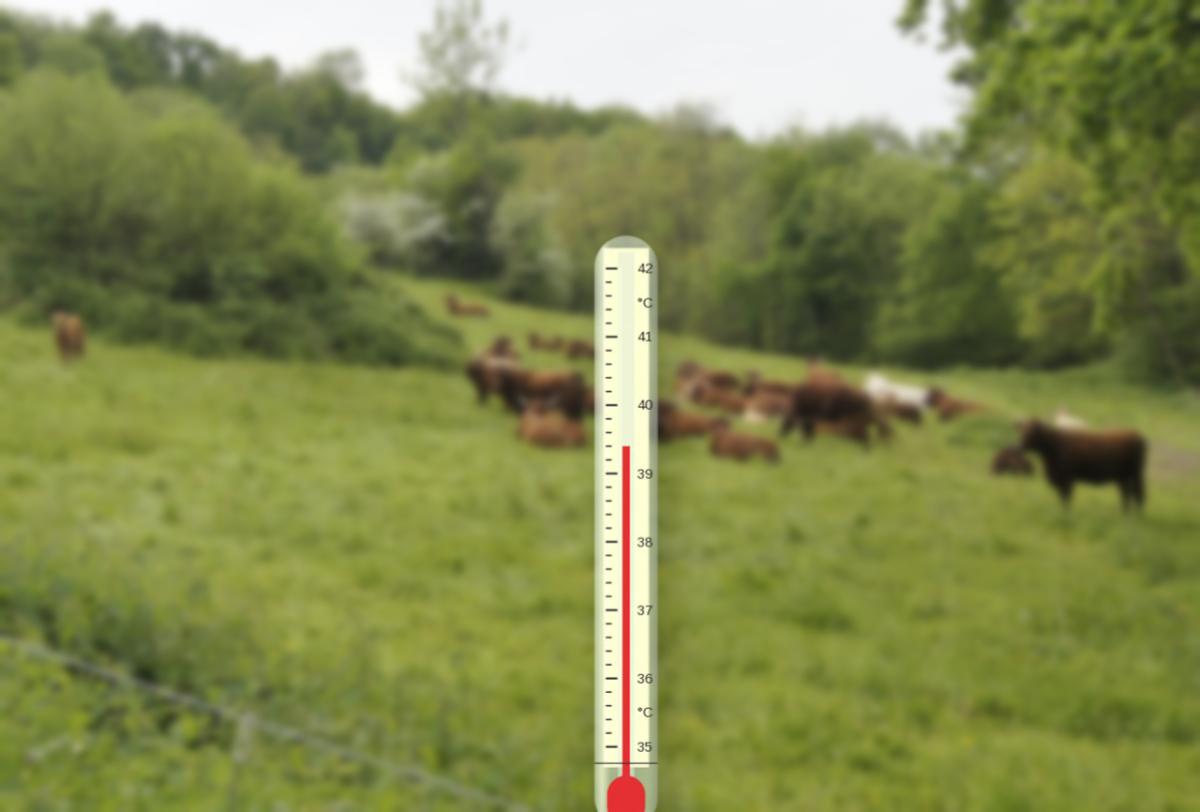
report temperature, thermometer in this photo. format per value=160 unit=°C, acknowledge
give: value=39.4 unit=°C
